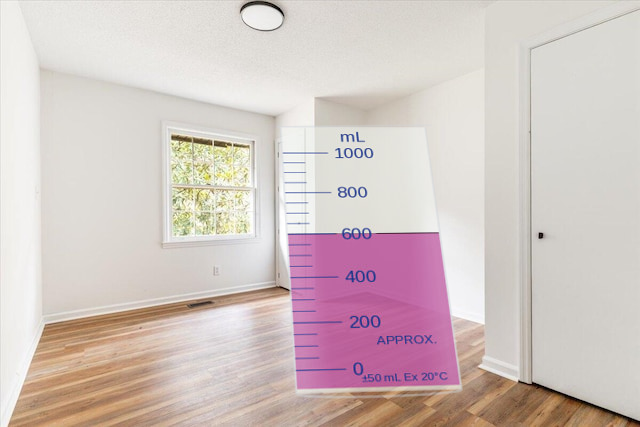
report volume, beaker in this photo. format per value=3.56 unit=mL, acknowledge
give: value=600 unit=mL
